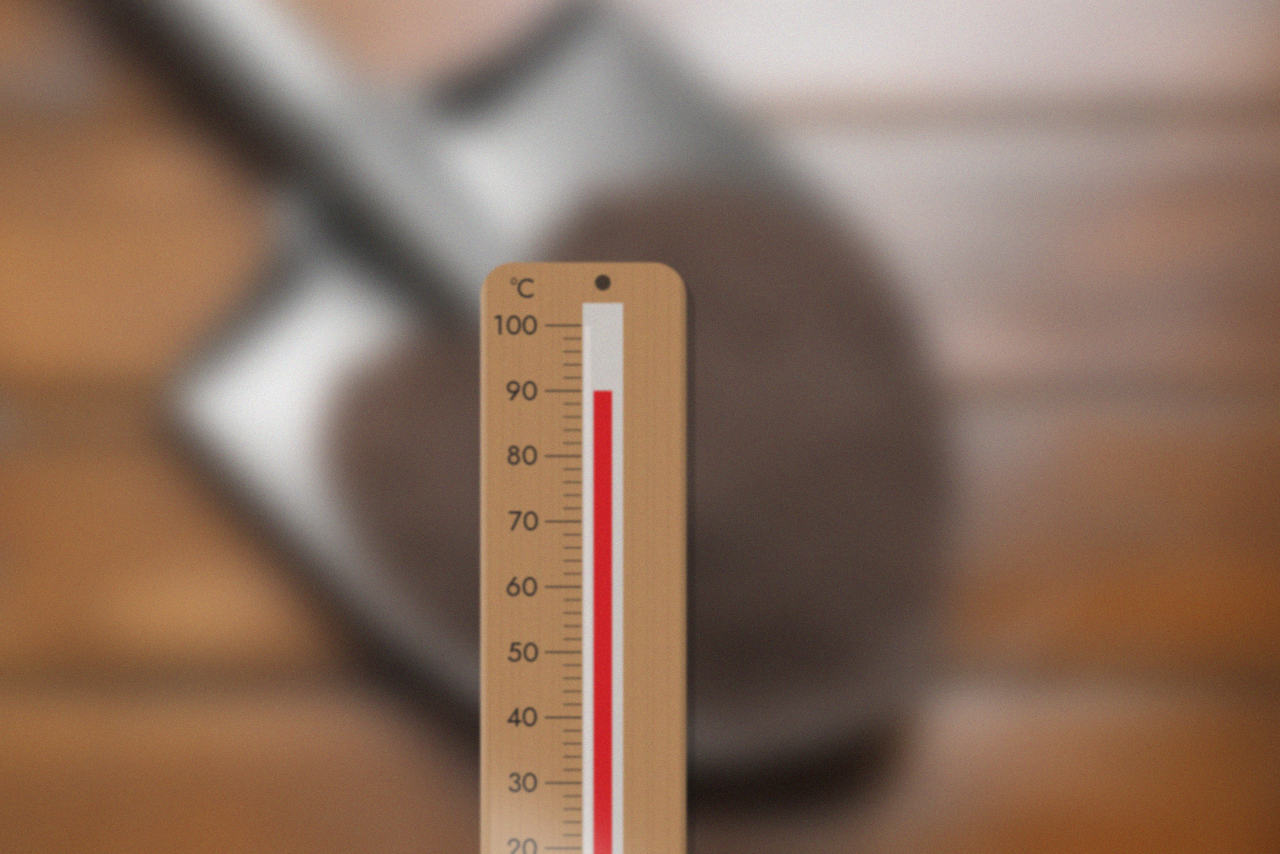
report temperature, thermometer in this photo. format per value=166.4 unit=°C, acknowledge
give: value=90 unit=°C
